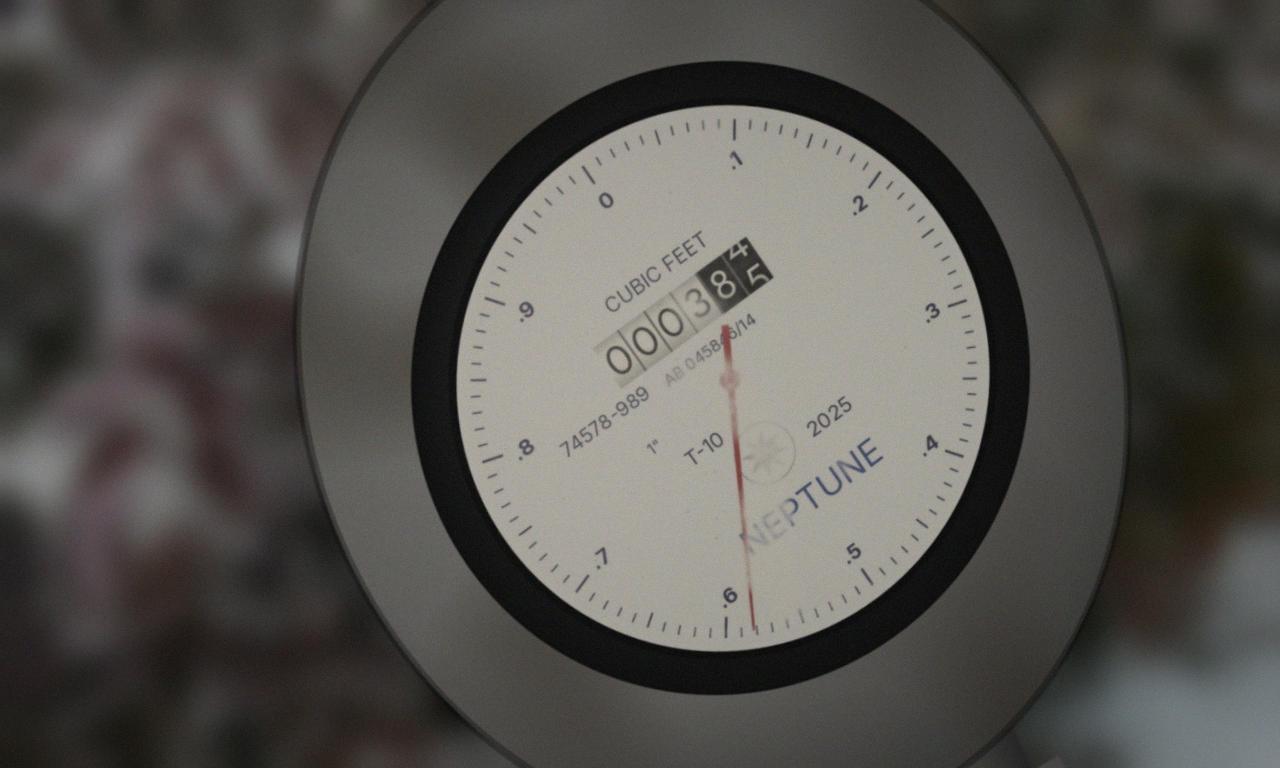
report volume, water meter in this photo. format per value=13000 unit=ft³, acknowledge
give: value=384.58 unit=ft³
